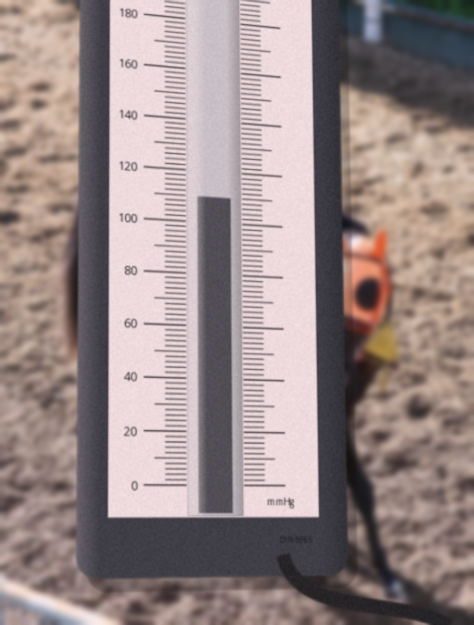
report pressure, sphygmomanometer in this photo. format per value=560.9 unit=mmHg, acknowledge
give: value=110 unit=mmHg
